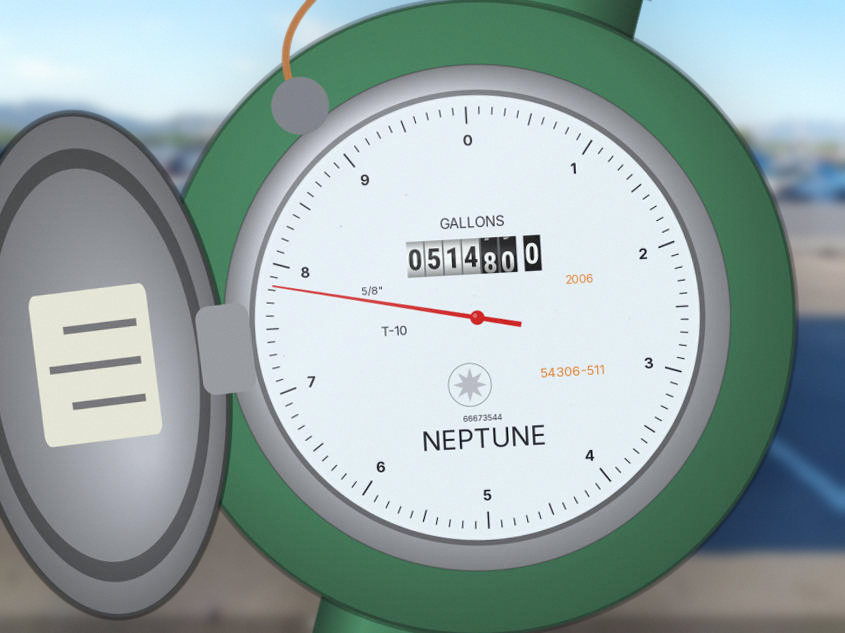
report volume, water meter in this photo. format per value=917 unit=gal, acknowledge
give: value=514797.8 unit=gal
